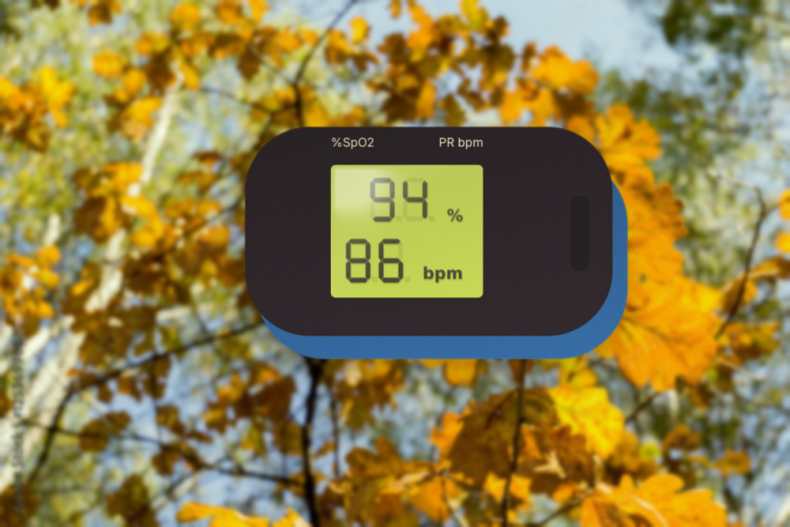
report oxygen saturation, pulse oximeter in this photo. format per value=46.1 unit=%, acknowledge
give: value=94 unit=%
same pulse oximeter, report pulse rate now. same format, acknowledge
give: value=86 unit=bpm
